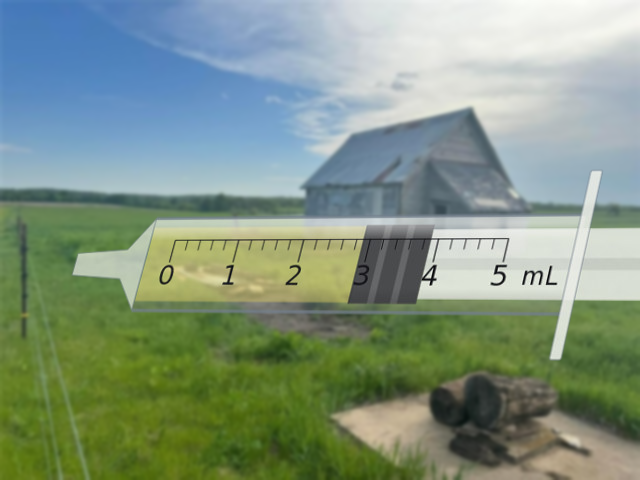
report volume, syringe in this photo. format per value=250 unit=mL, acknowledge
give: value=2.9 unit=mL
